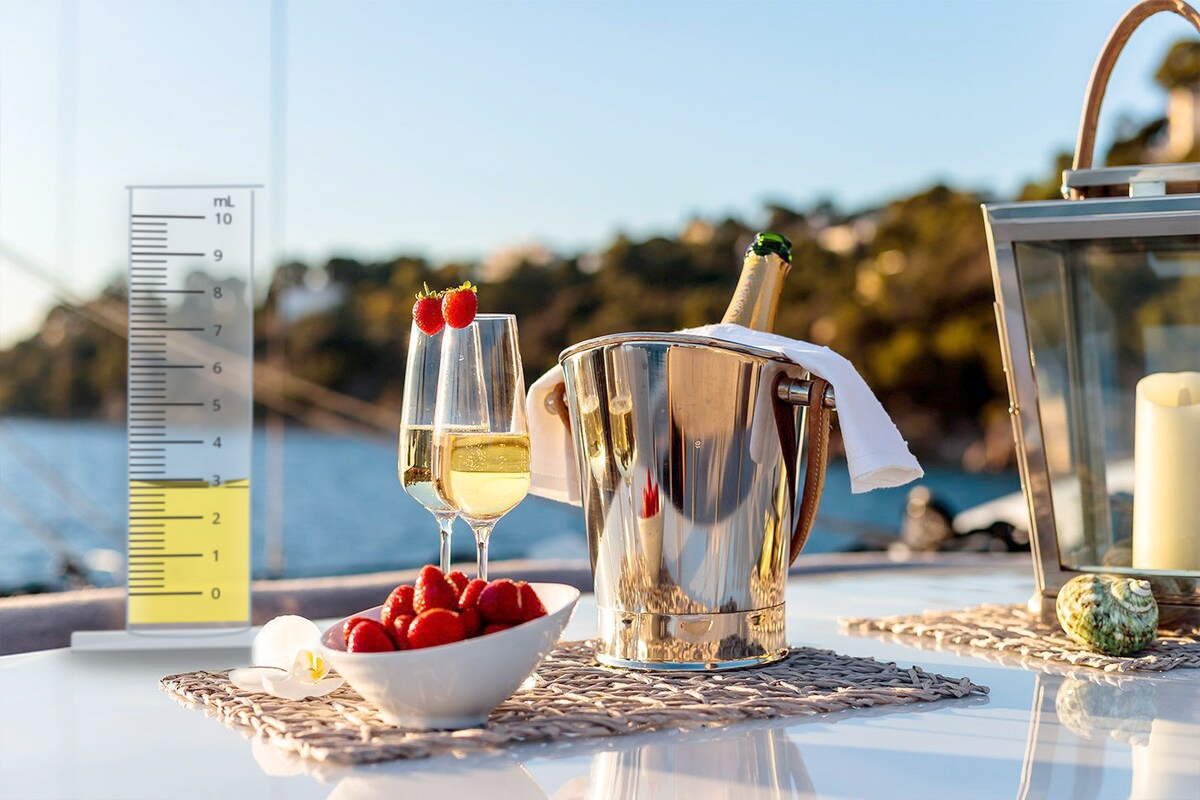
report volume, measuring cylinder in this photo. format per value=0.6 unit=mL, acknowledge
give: value=2.8 unit=mL
